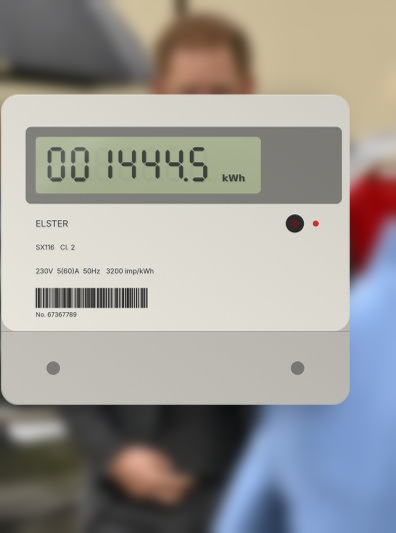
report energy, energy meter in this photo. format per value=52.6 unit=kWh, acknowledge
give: value=1444.5 unit=kWh
